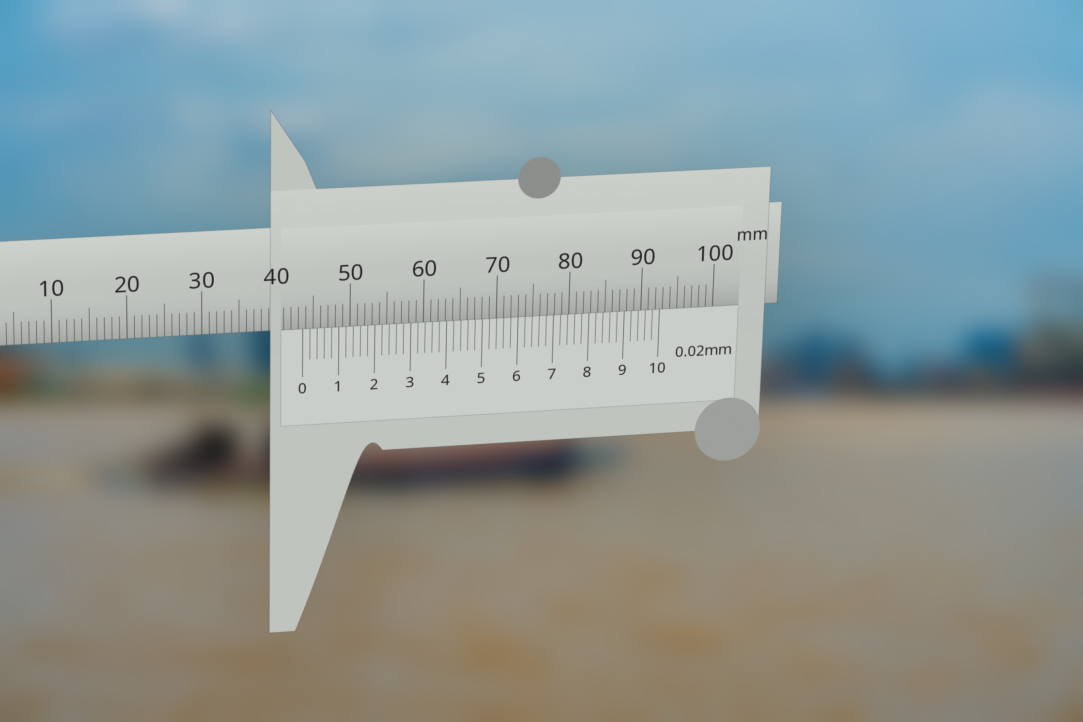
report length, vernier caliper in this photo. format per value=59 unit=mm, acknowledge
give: value=43.6 unit=mm
